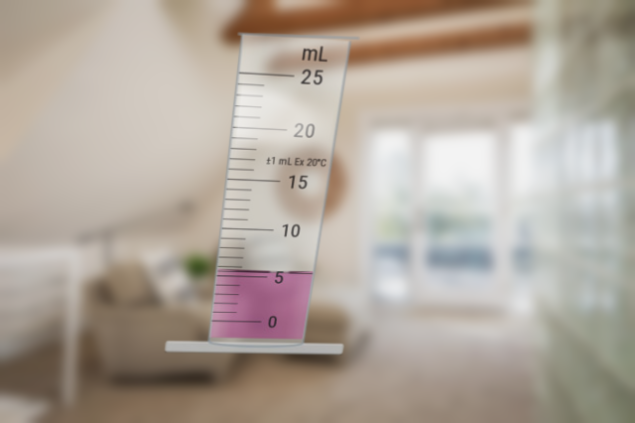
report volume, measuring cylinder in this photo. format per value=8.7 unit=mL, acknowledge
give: value=5.5 unit=mL
